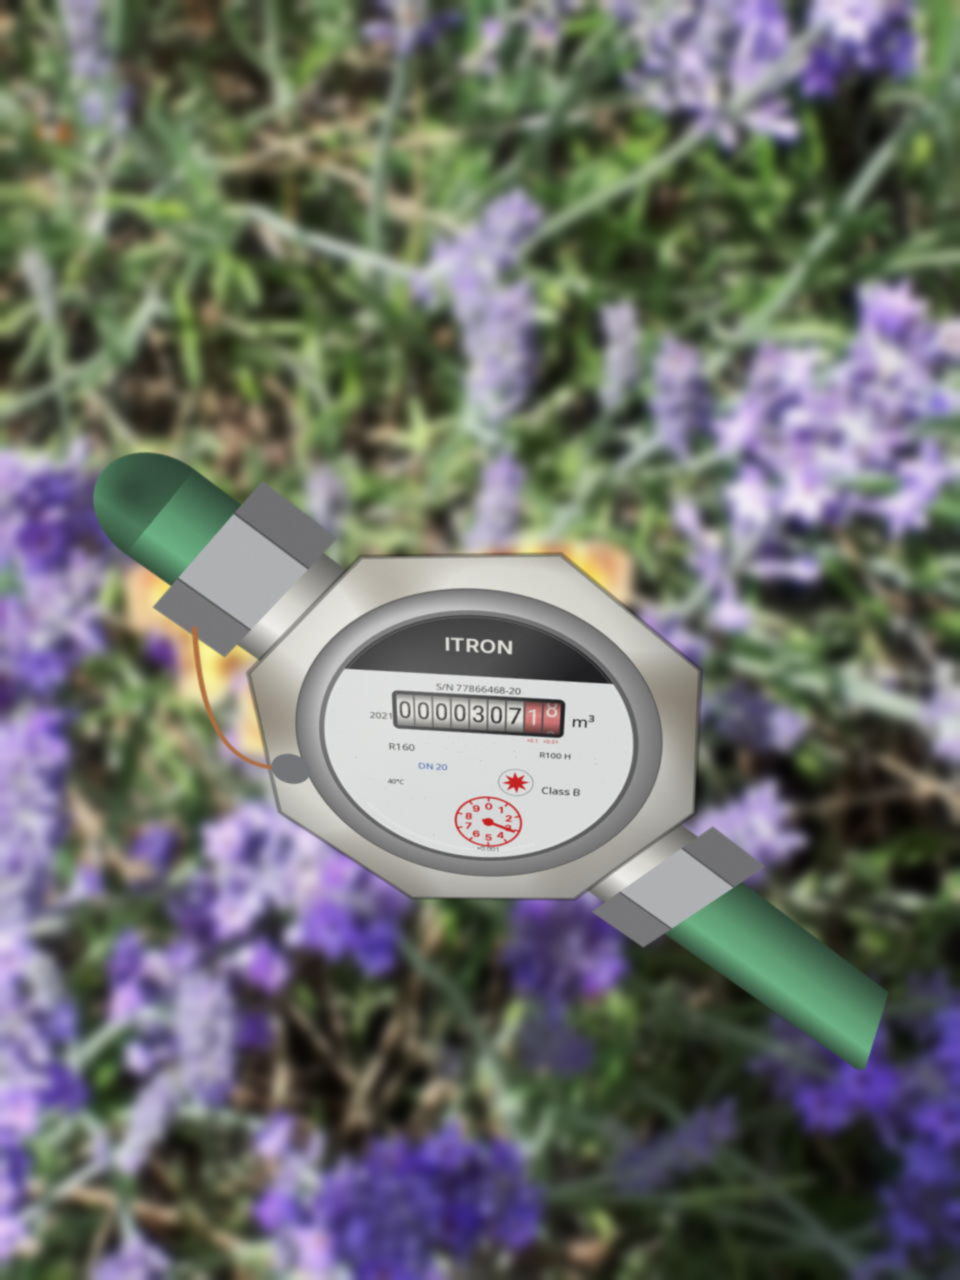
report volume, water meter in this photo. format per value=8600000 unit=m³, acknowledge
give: value=307.183 unit=m³
